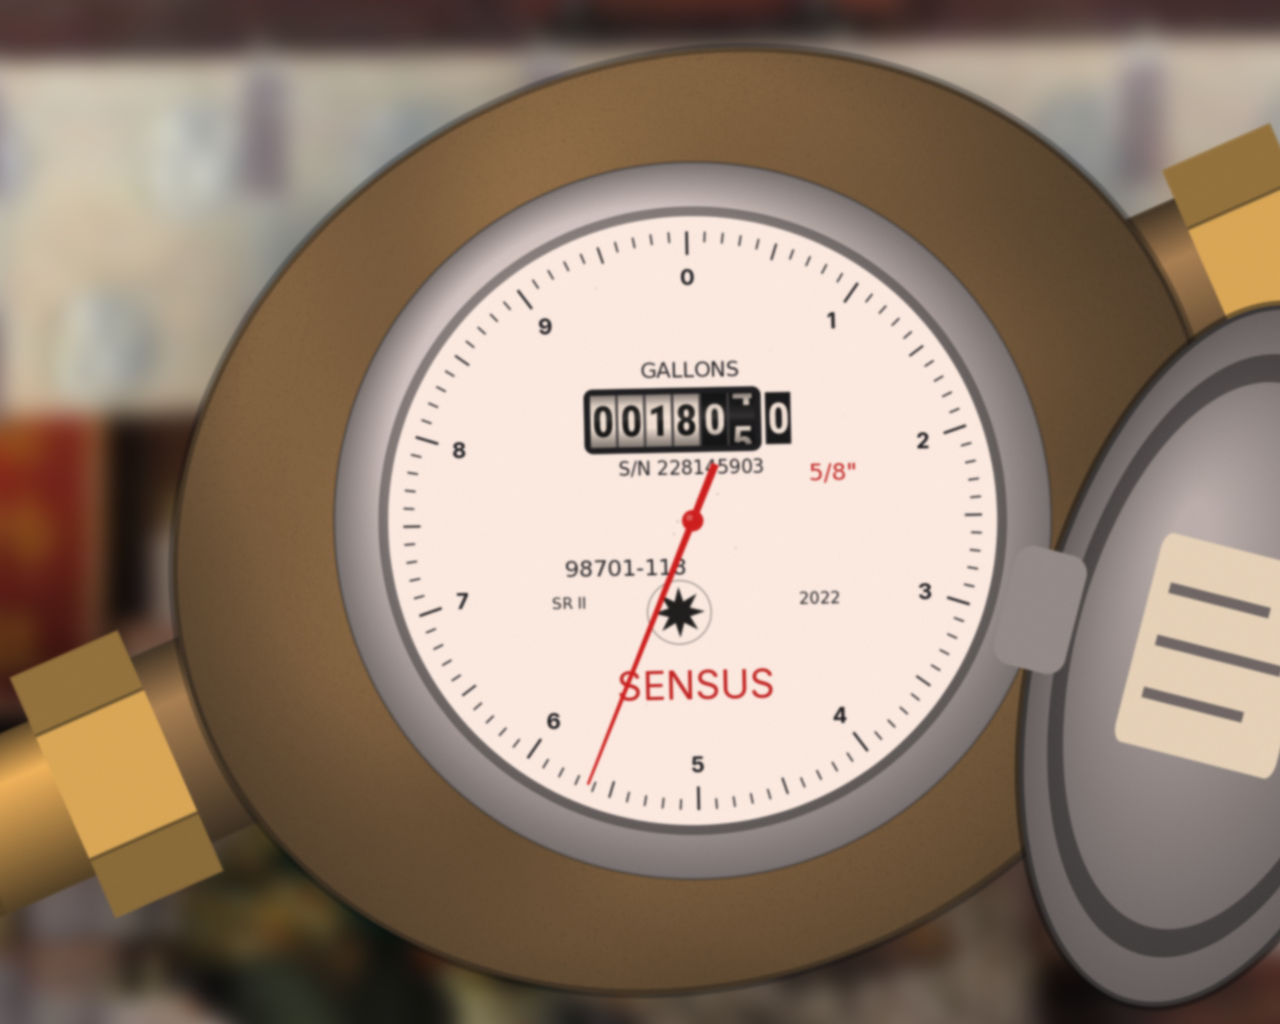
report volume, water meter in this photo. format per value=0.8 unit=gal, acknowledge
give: value=18045.6 unit=gal
